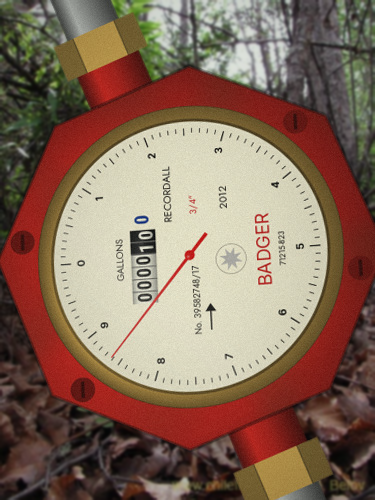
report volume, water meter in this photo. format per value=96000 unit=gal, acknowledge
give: value=98.6 unit=gal
